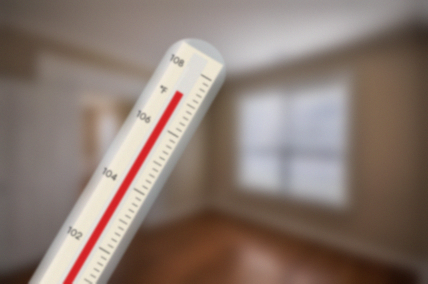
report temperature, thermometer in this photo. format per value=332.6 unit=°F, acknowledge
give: value=107.2 unit=°F
